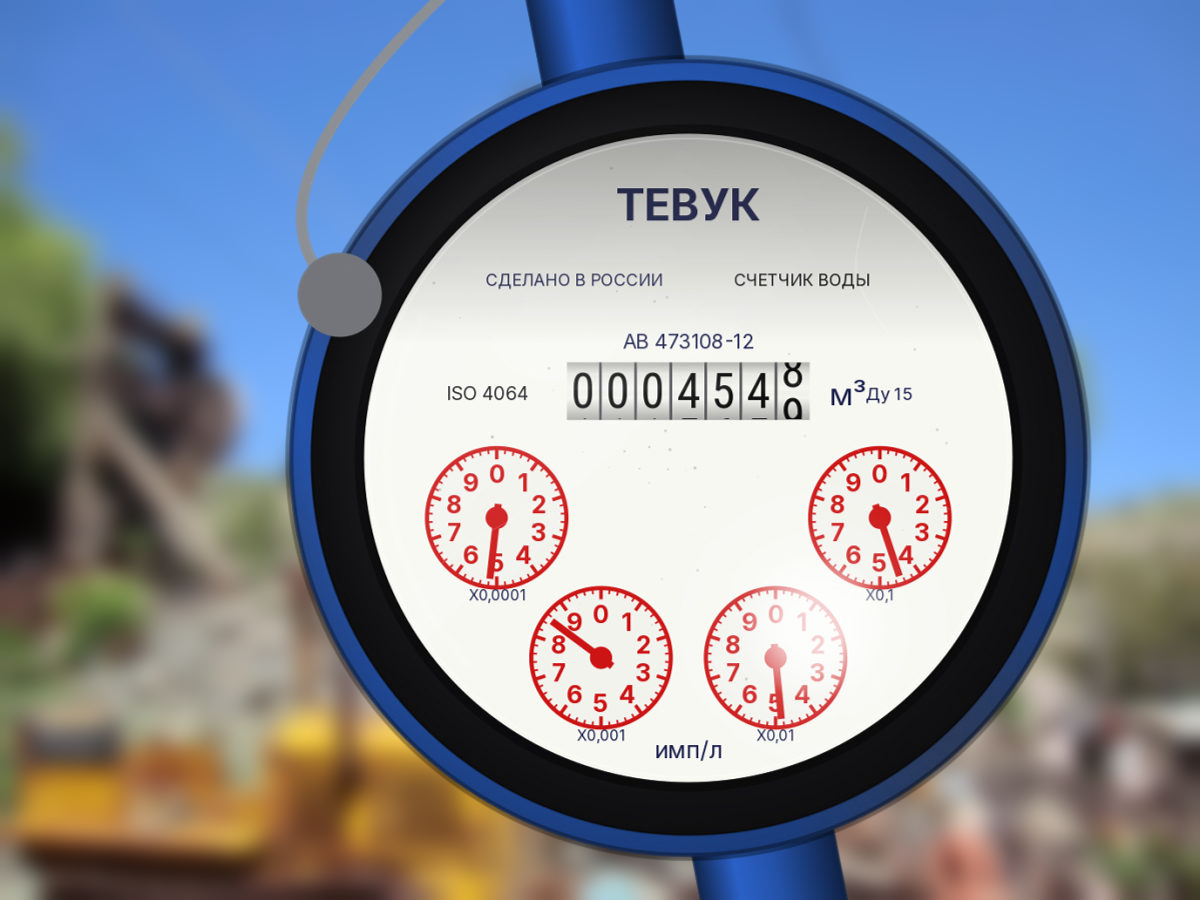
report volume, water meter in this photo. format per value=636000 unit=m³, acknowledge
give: value=4548.4485 unit=m³
